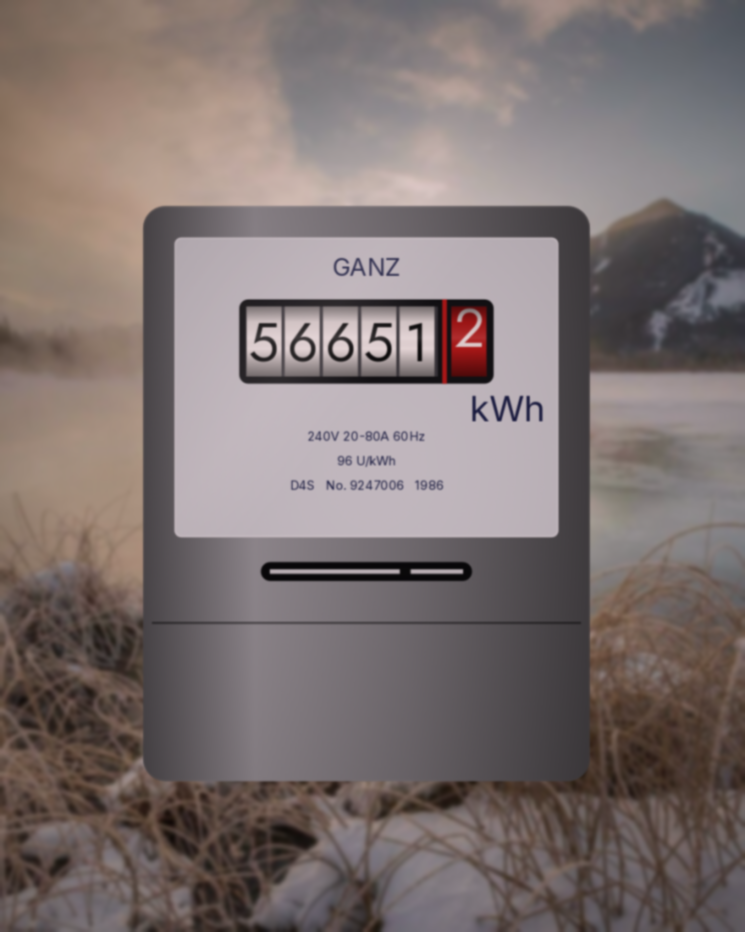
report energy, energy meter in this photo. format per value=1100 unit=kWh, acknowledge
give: value=56651.2 unit=kWh
